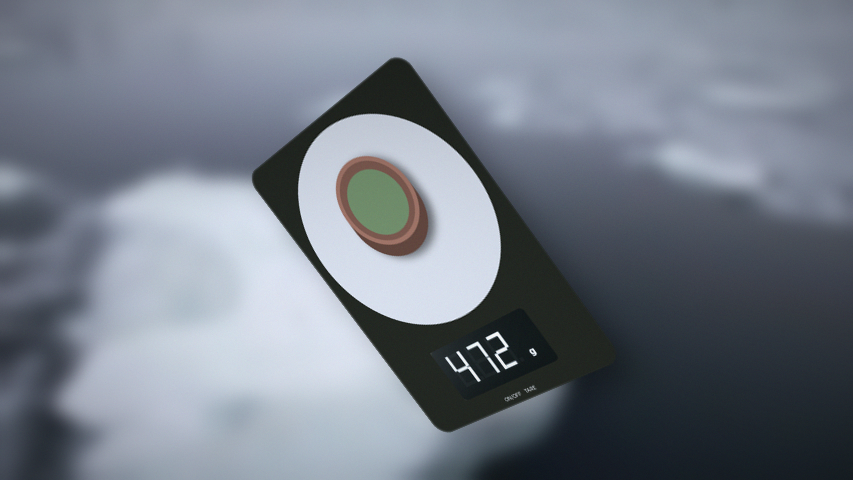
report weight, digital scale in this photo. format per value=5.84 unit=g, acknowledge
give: value=472 unit=g
